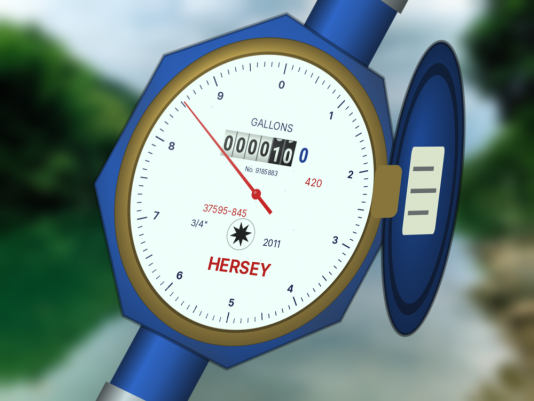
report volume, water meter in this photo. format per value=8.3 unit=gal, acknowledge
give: value=98.5 unit=gal
